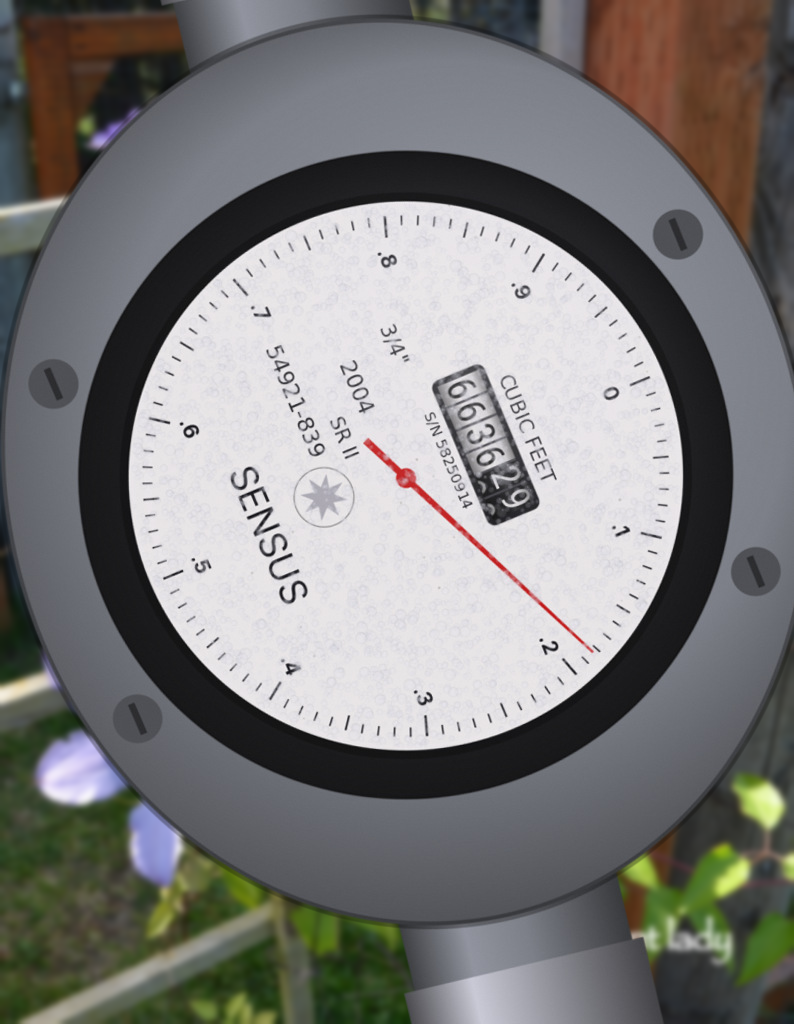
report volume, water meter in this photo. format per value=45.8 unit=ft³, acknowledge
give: value=663629.18 unit=ft³
